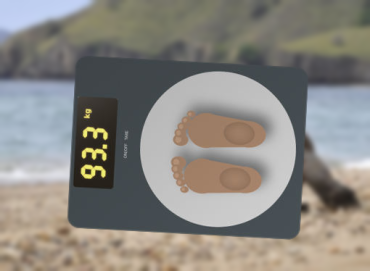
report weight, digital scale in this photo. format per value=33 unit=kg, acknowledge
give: value=93.3 unit=kg
